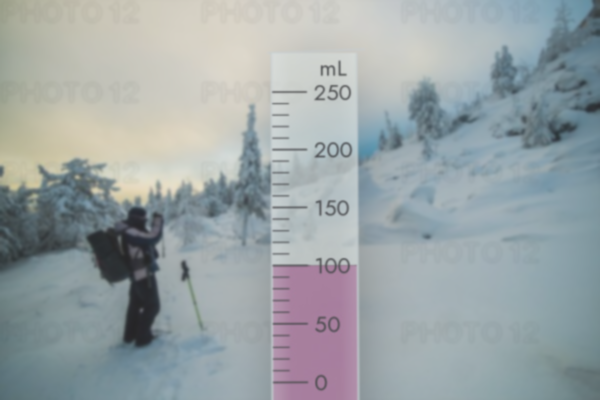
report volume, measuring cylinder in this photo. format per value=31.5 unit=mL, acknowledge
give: value=100 unit=mL
